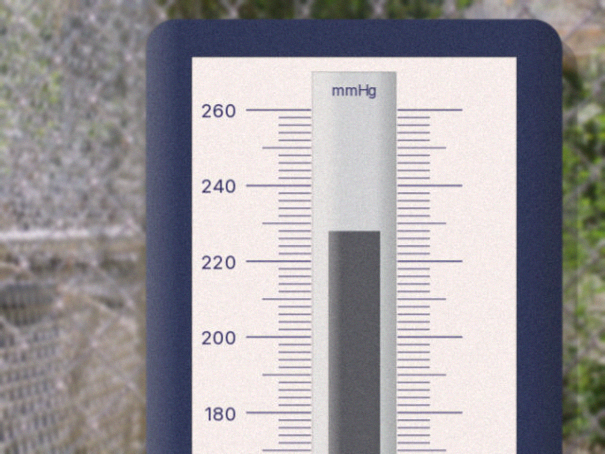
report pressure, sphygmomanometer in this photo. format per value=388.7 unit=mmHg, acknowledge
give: value=228 unit=mmHg
